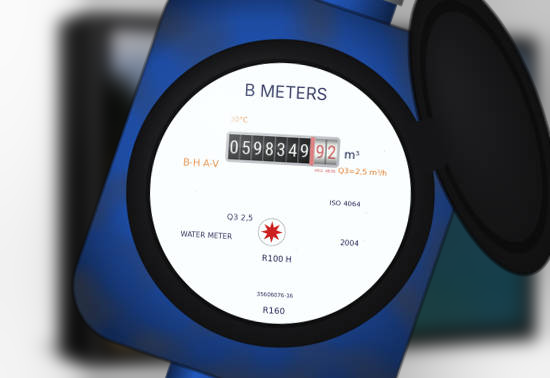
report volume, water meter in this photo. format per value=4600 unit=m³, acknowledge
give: value=598349.92 unit=m³
